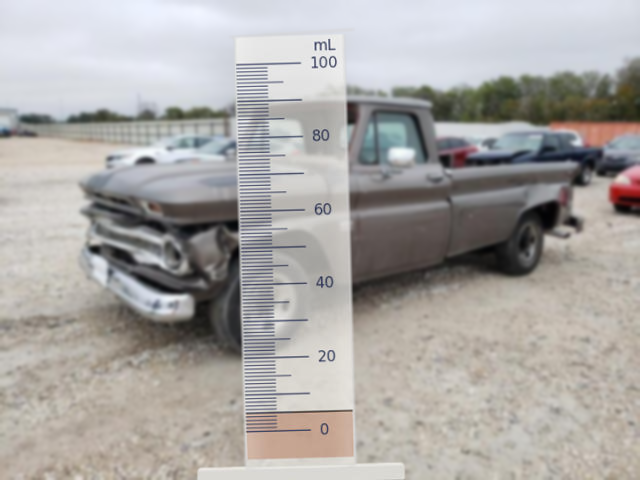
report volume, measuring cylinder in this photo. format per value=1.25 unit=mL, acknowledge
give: value=5 unit=mL
